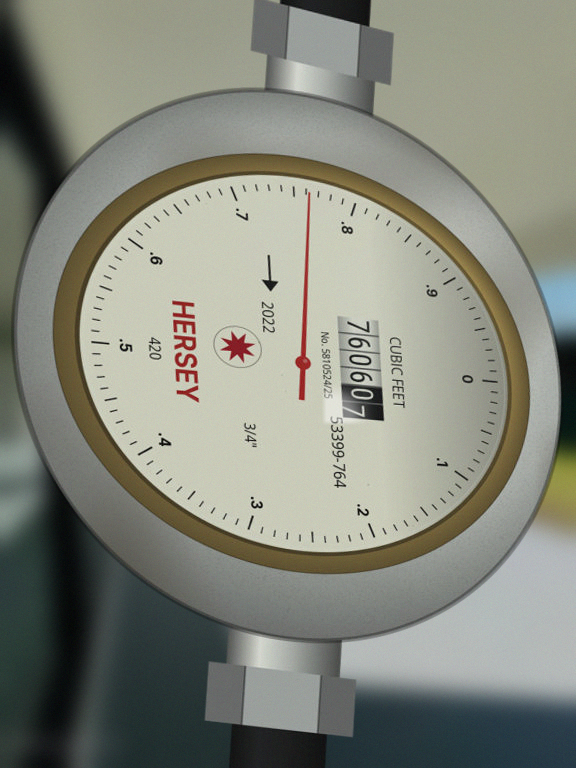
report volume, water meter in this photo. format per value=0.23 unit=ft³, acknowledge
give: value=760606.76 unit=ft³
